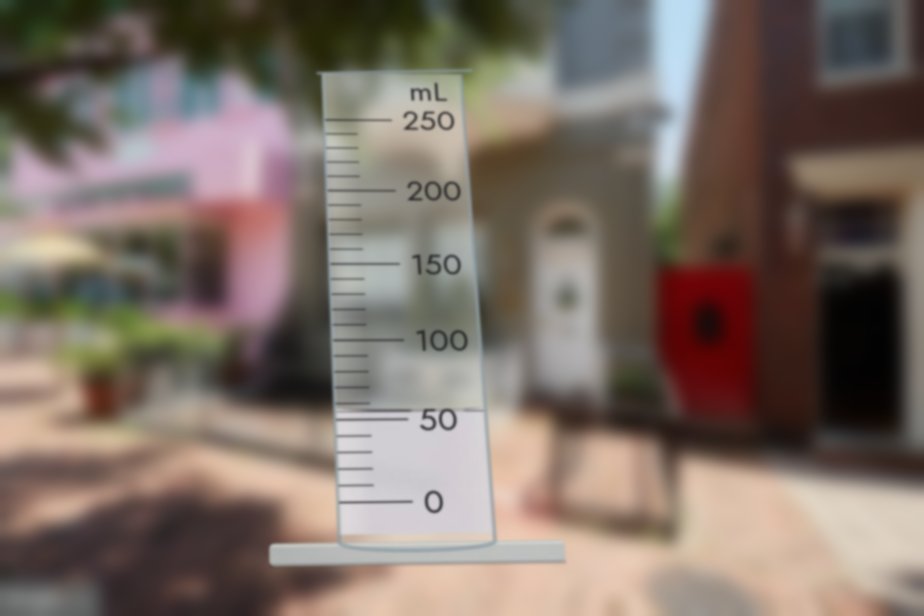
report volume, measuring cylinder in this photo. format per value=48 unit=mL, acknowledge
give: value=55 unit=mL
